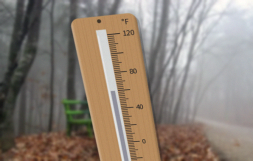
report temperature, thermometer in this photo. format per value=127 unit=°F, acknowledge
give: value=60 unit=°F
